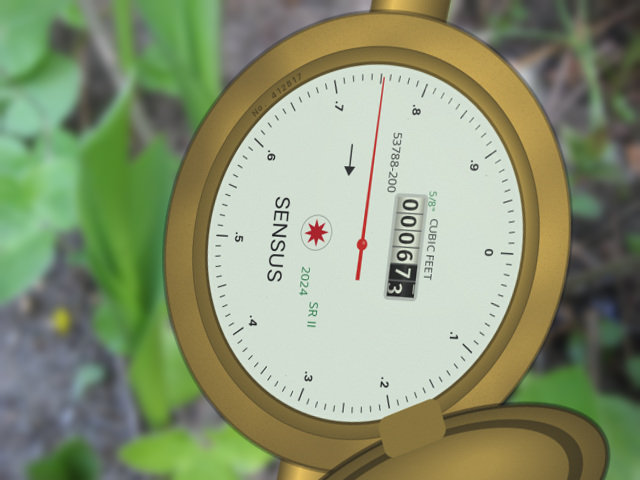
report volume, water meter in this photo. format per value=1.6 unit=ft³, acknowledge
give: value=672.75 unit=ft³
